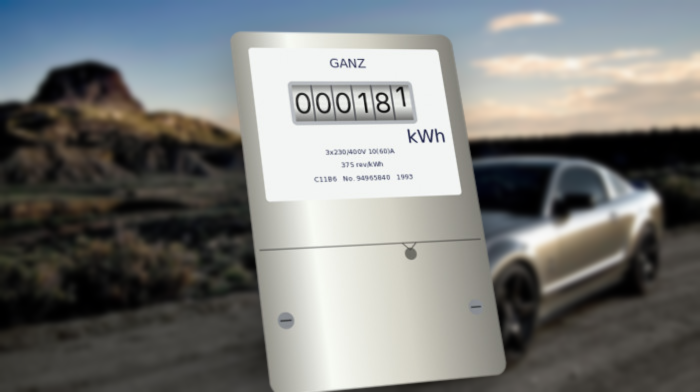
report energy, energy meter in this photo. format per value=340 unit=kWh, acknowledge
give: value=181 unit=kWh
